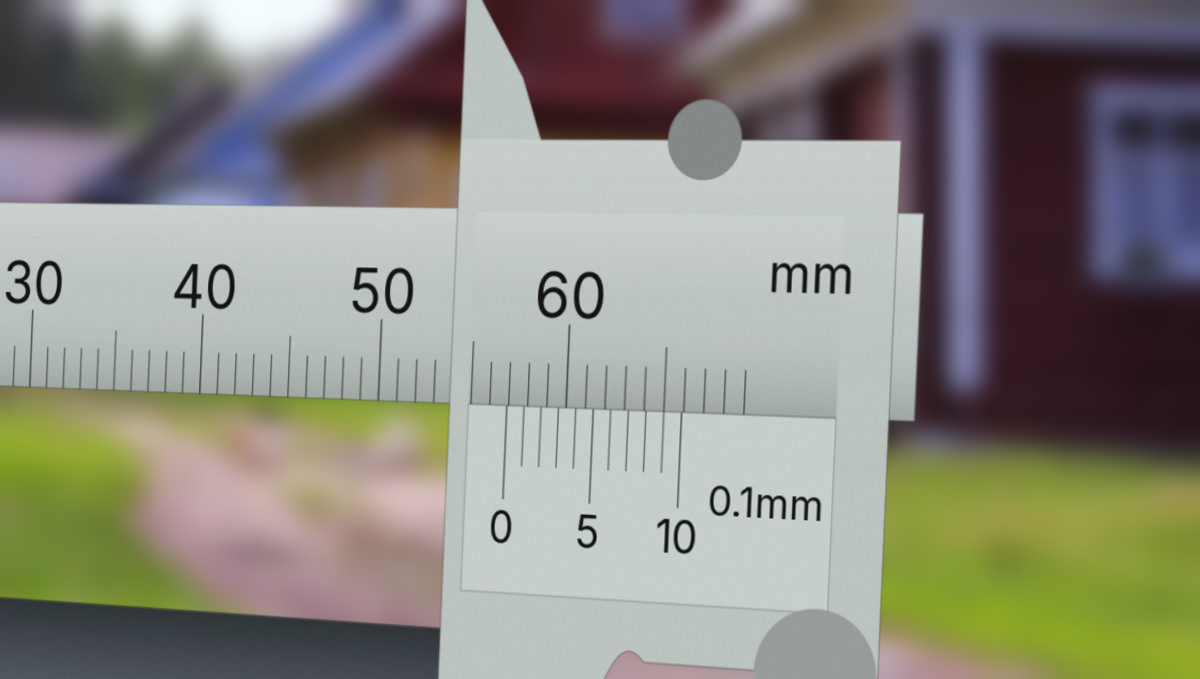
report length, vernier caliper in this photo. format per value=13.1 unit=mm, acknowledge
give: value=56.9 unit=mm
